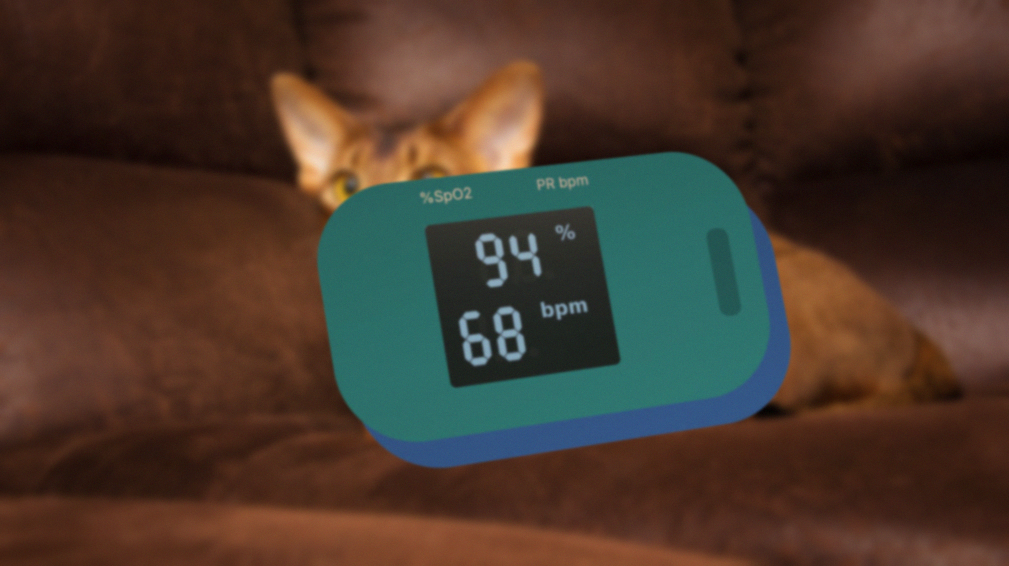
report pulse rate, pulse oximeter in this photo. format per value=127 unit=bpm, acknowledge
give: value=68 unit=bpm
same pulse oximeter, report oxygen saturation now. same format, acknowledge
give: value=94 unit=%
